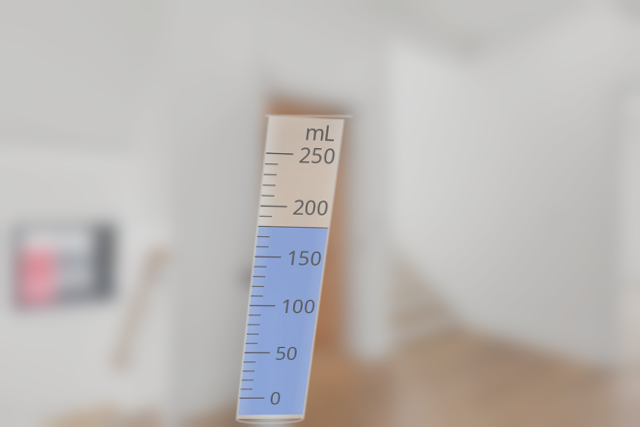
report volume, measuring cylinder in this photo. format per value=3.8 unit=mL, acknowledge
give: value=180 unit=mL
